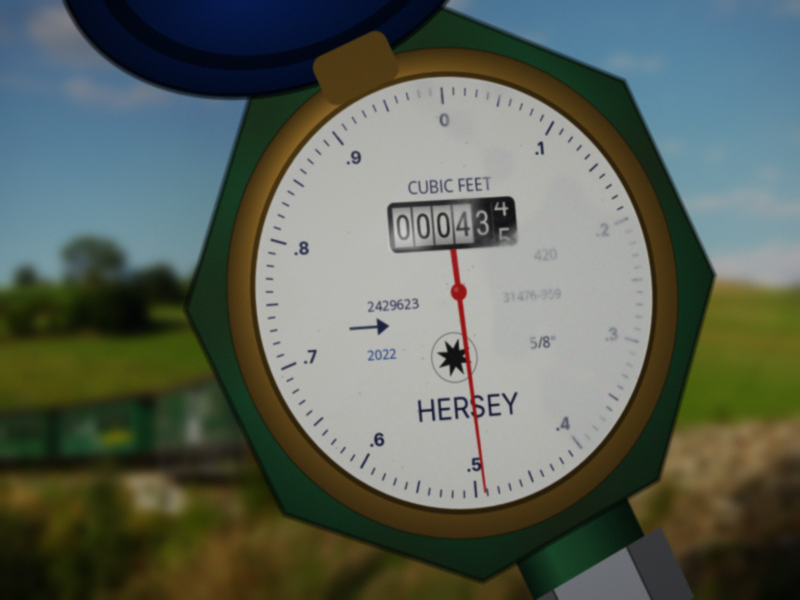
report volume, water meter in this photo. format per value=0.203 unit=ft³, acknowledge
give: value=434.49 unit=ft³
